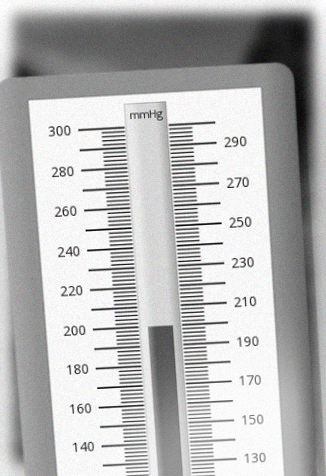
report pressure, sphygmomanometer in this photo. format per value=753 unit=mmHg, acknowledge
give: value=200 unit=mmHg
